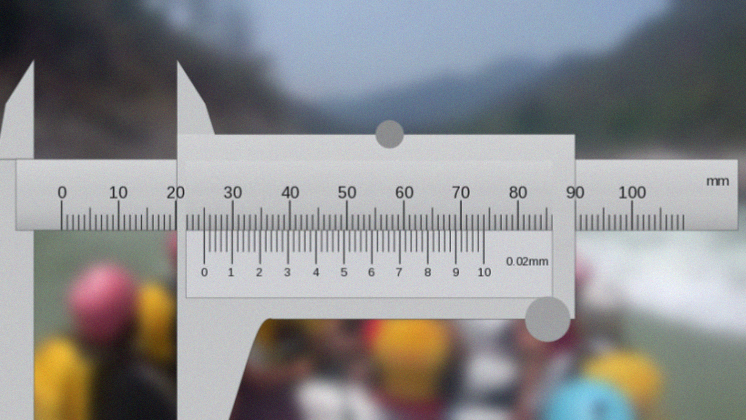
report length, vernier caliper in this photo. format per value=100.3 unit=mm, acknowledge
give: value=25.0 unit=mm
